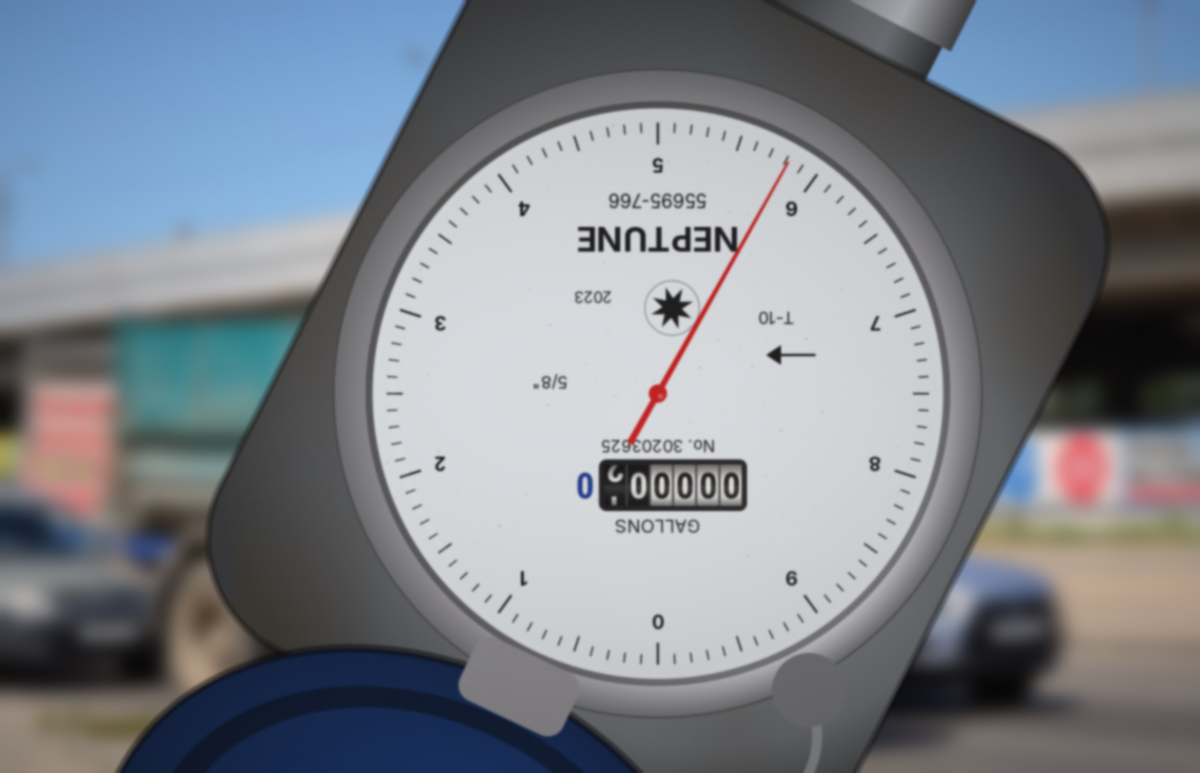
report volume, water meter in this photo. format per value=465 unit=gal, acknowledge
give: value=15.8 unit=gal
